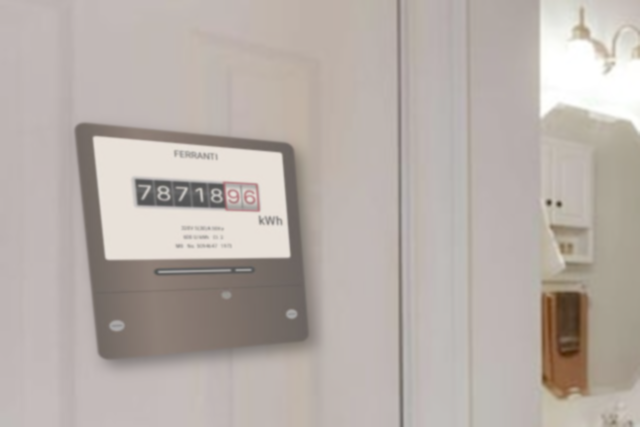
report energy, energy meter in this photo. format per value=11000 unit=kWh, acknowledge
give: value=78718.96 unit=kWh
